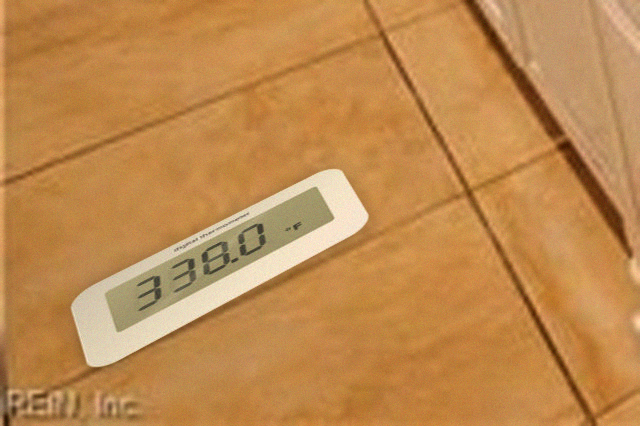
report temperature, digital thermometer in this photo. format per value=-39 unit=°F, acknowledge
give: value=338.0 unit=°F
